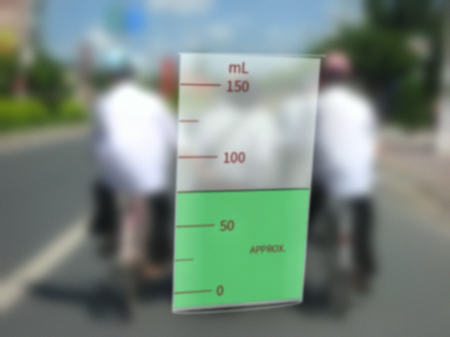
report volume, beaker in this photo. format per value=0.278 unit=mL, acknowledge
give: value=75 unit=mL
